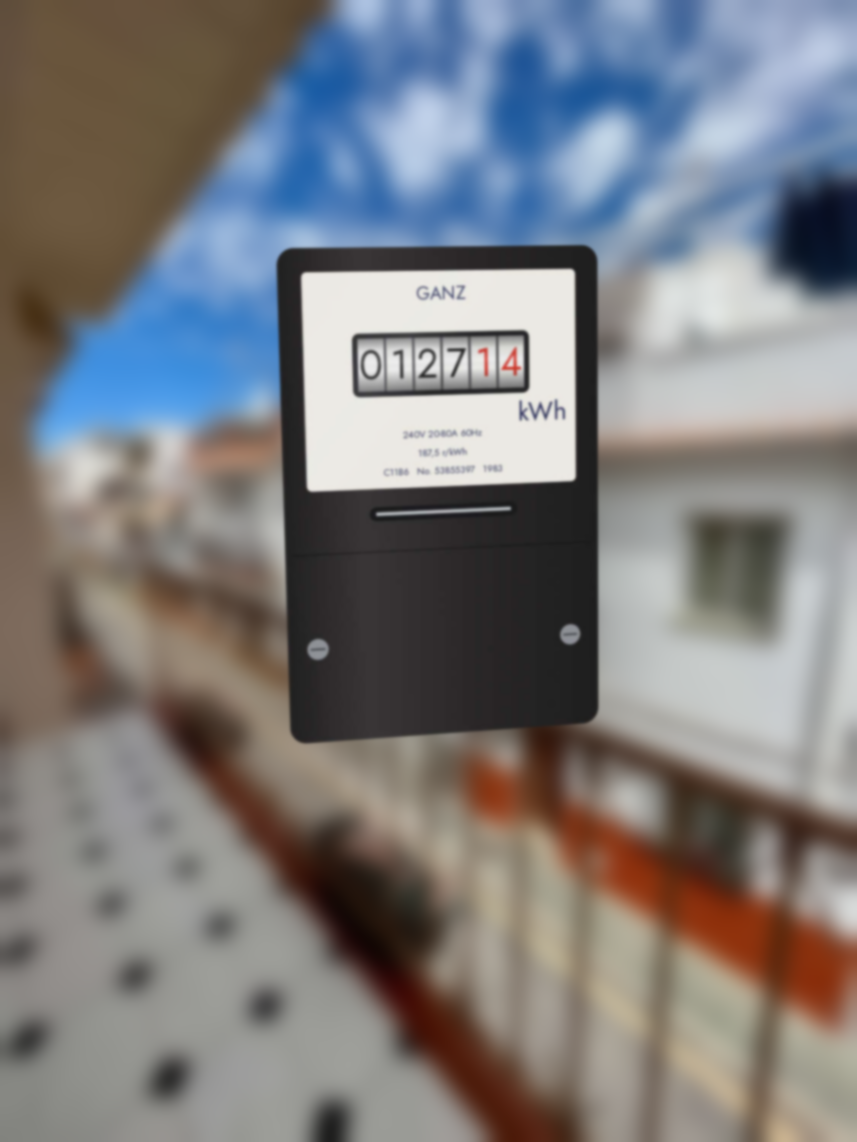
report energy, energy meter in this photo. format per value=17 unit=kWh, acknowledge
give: value=127.14 unit=kWh
